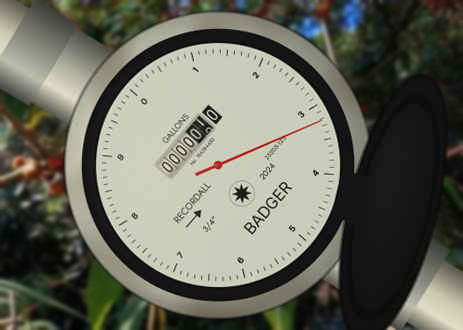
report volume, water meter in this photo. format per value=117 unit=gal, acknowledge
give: value=13.2 unit=gal
